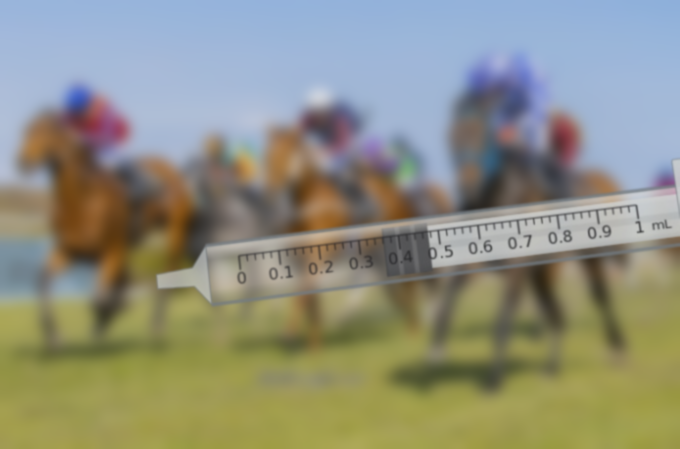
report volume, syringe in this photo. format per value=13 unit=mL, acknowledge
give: value=0.36 unit=mL
